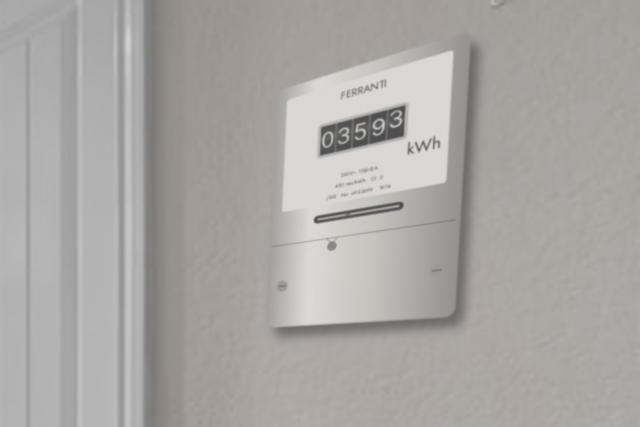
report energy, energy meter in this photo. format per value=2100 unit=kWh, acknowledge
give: value=3593 unit=kWh
